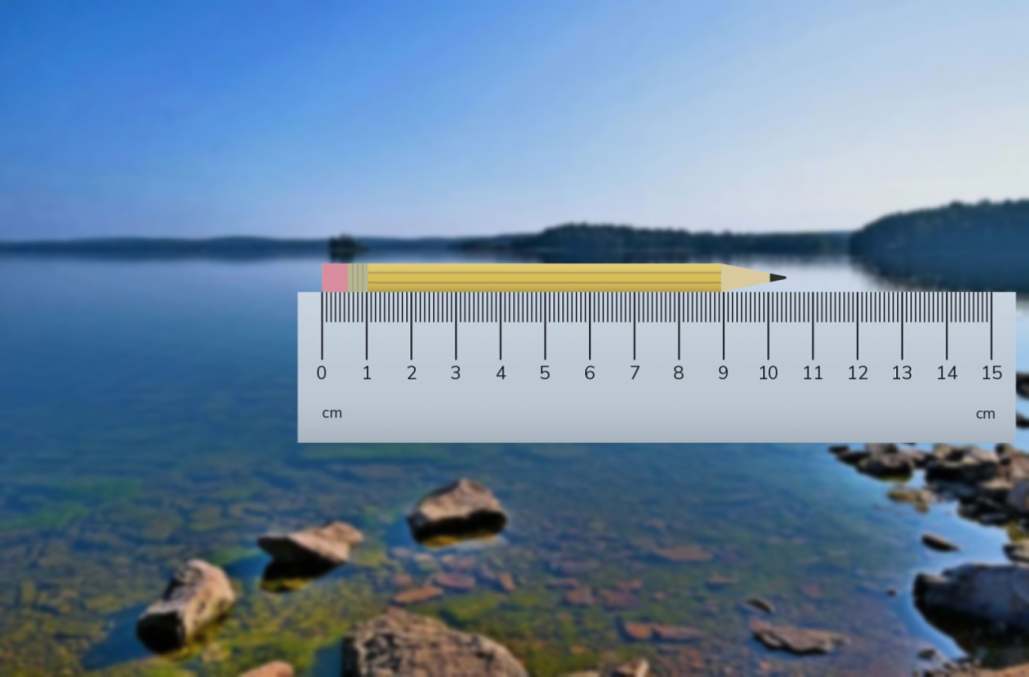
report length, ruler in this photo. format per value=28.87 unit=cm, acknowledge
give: value=10.4 unit=cm
